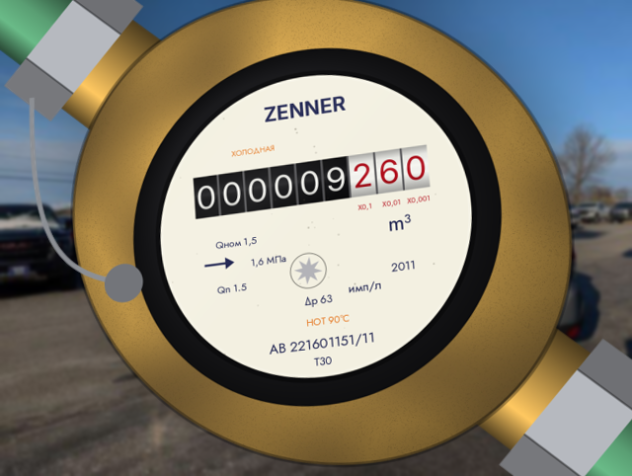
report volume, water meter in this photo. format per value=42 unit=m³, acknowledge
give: value=9.260 unit=m³
